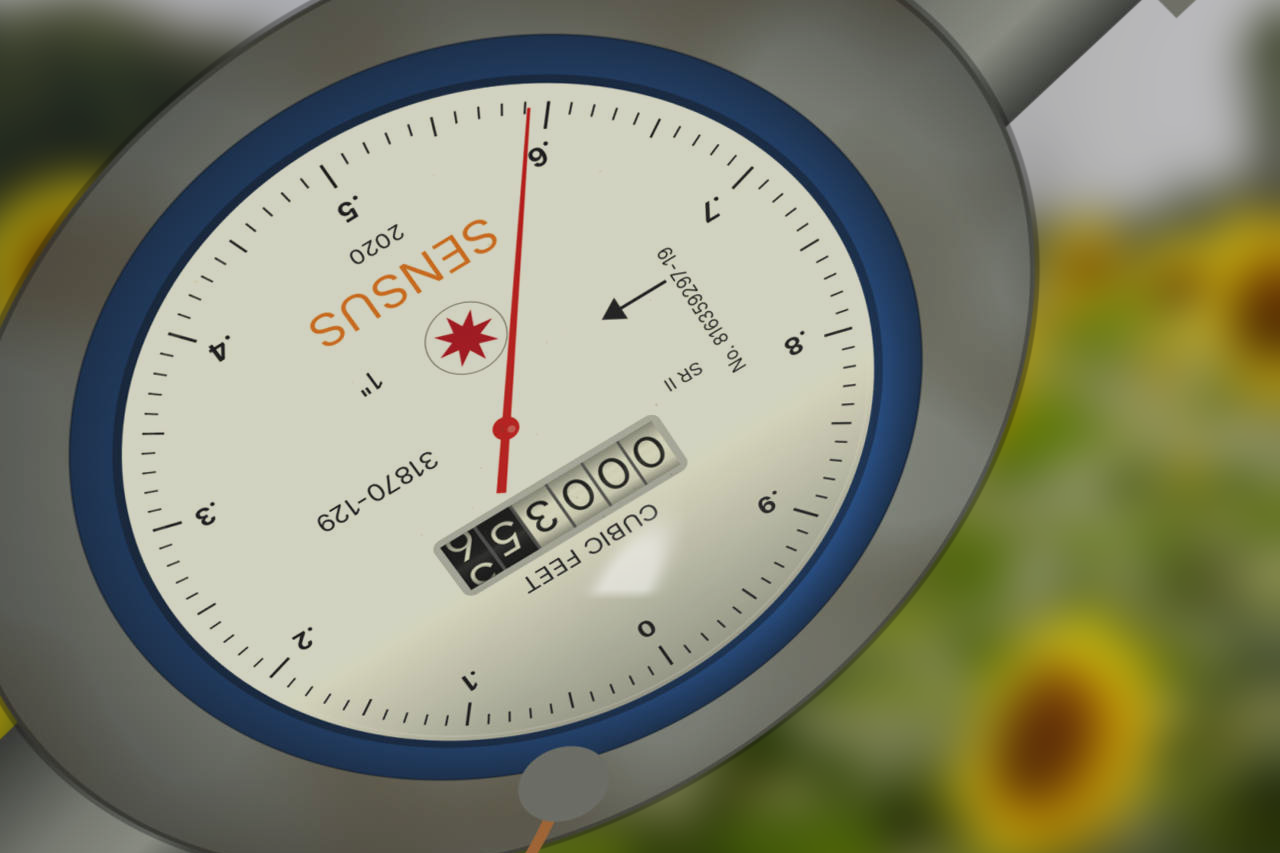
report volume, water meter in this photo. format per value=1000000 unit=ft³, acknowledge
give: value=355.59 unit=ft³
